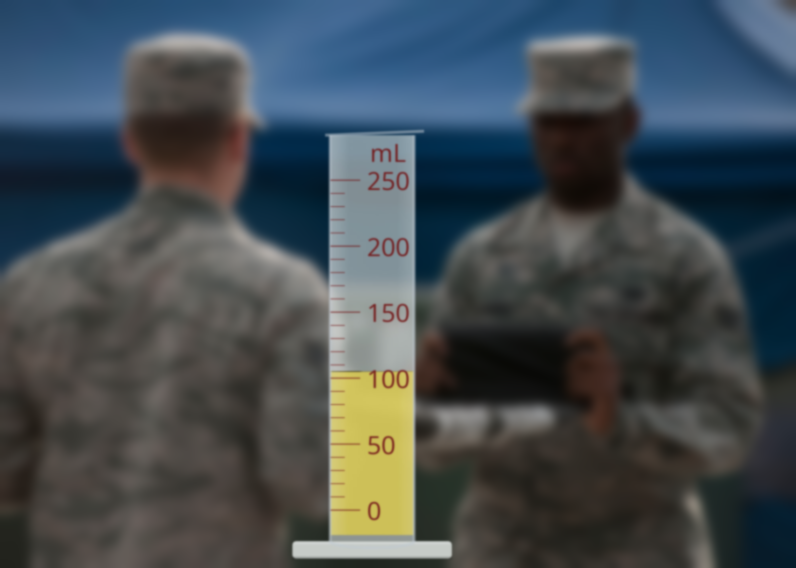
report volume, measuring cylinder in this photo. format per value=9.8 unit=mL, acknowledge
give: value=105 unit=mL
